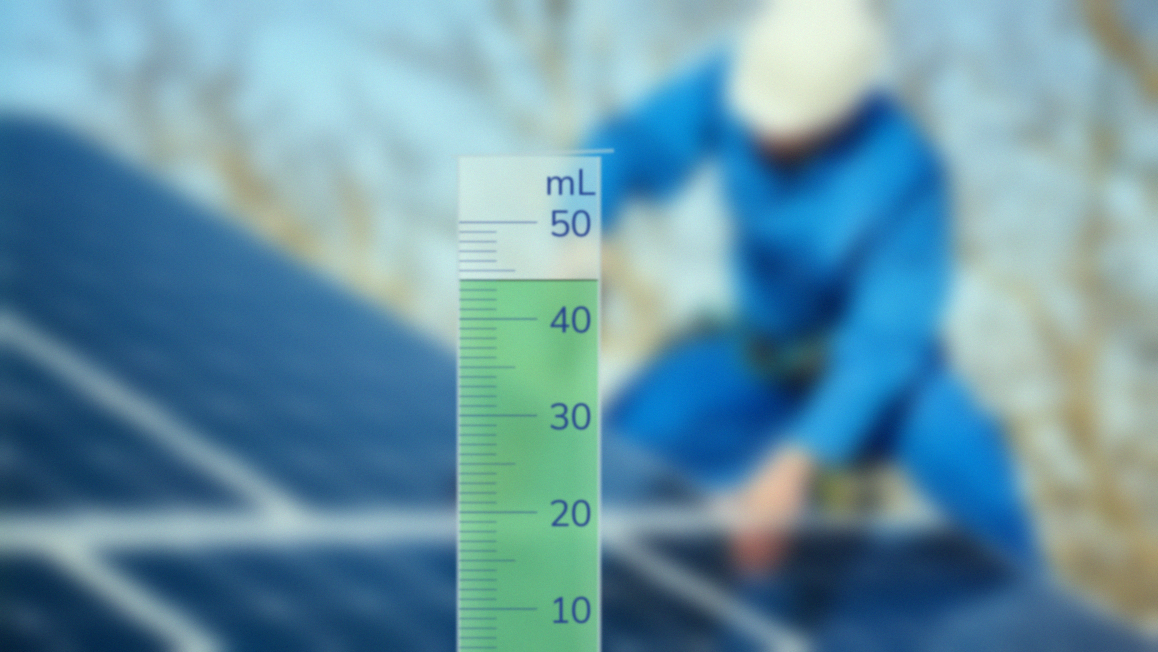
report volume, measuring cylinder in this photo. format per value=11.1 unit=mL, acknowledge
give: value=44 unit=mL
